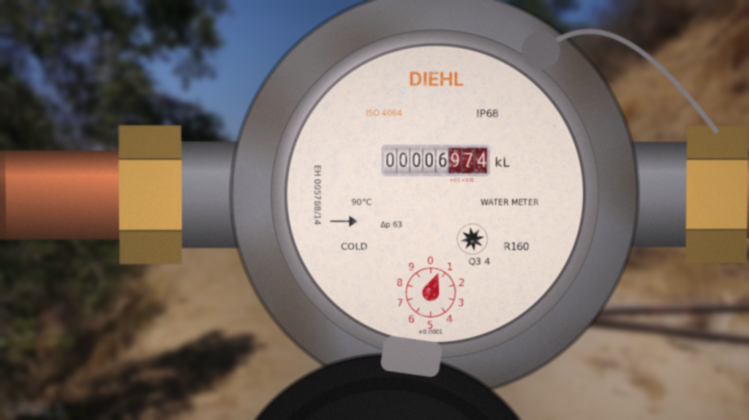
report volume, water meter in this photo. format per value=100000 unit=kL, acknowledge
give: value=6.9740 unit=kL
